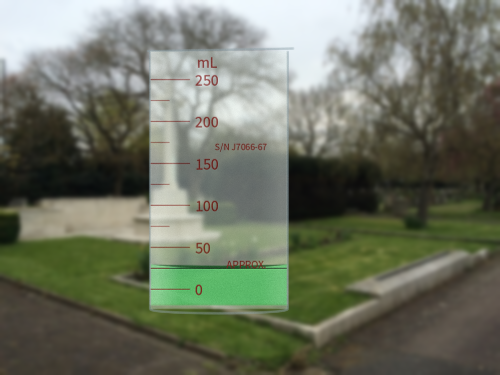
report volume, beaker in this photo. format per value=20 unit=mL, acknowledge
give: value=25 unit=mL
